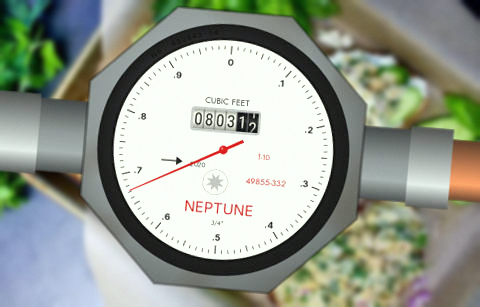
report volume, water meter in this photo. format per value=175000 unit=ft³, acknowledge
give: value=80311.67 unit=ft³
